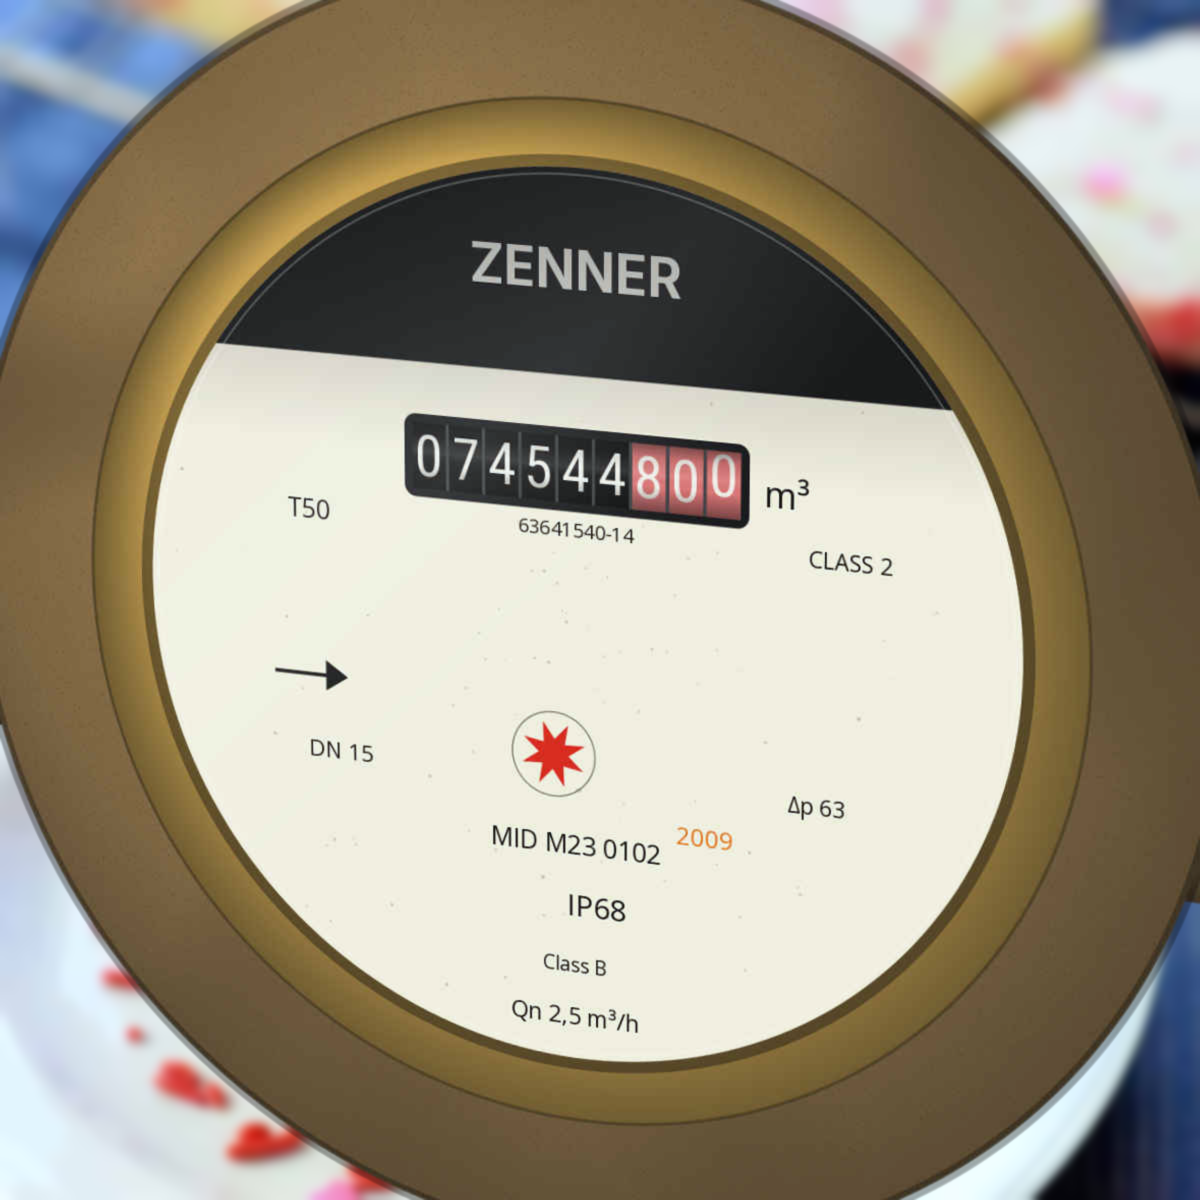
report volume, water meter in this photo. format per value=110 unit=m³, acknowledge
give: value=74544.800 unit=m³
